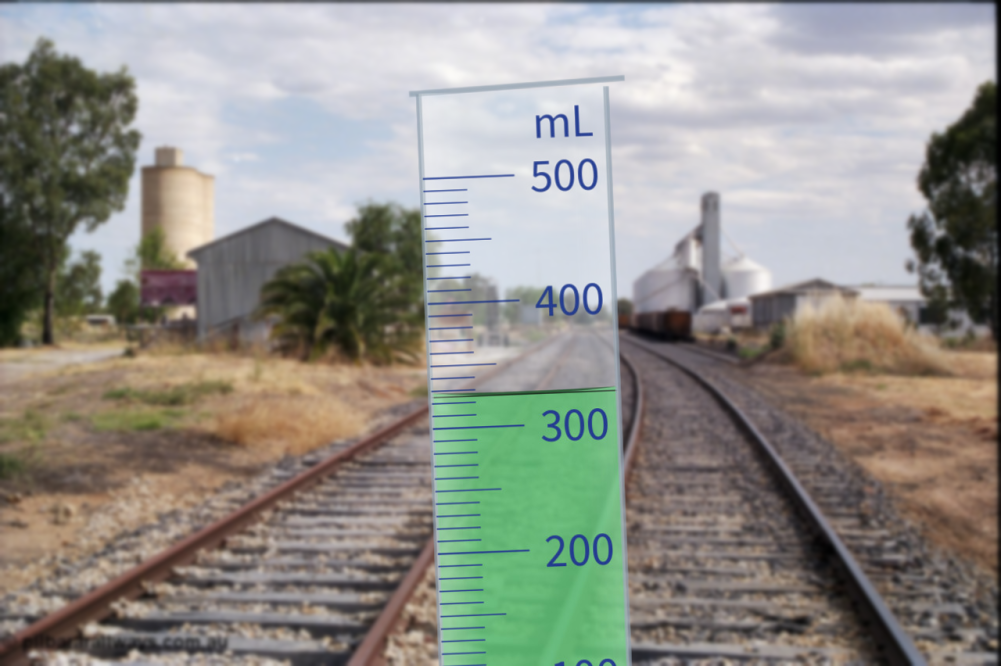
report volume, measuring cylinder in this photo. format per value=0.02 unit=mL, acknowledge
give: value=325 unit=mL
